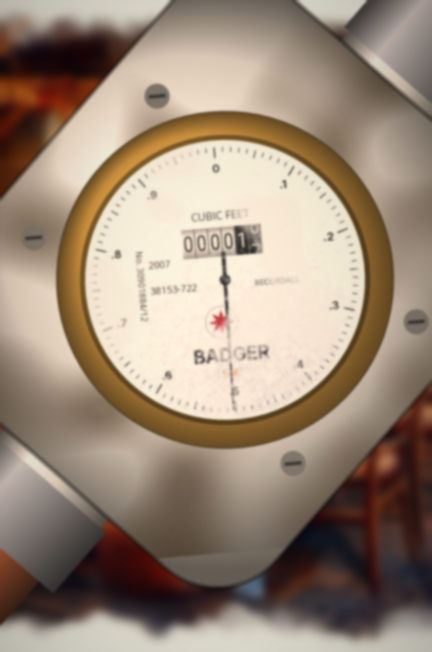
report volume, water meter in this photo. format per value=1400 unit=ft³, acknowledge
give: value=16.50 unit=ft³
